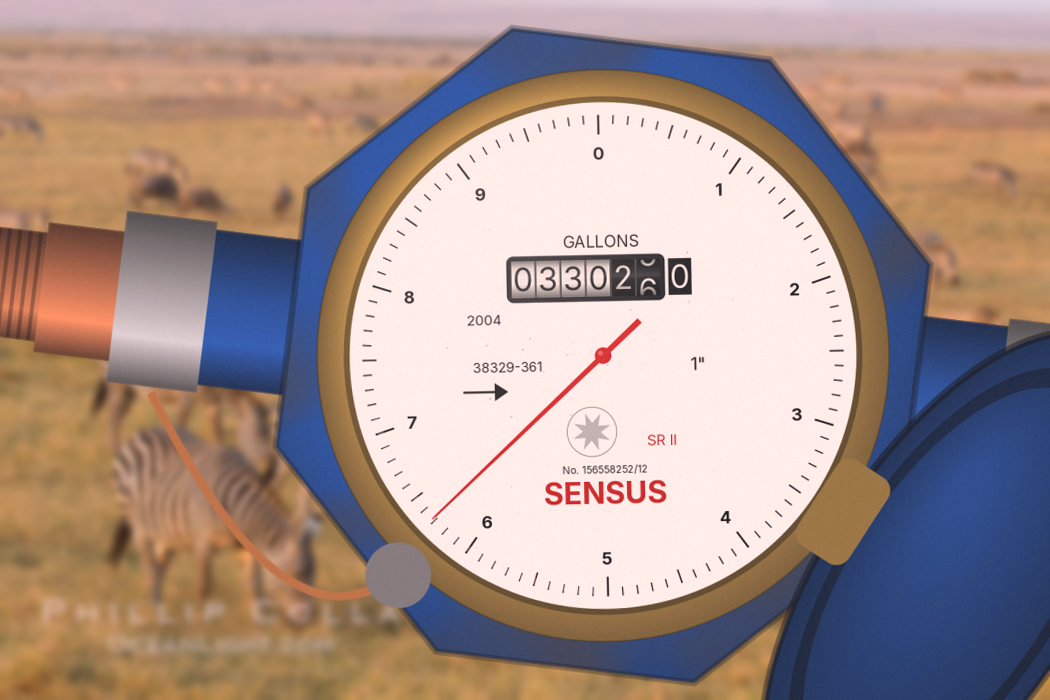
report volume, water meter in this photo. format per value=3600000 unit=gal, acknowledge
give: value=330256.3 unit=gal
